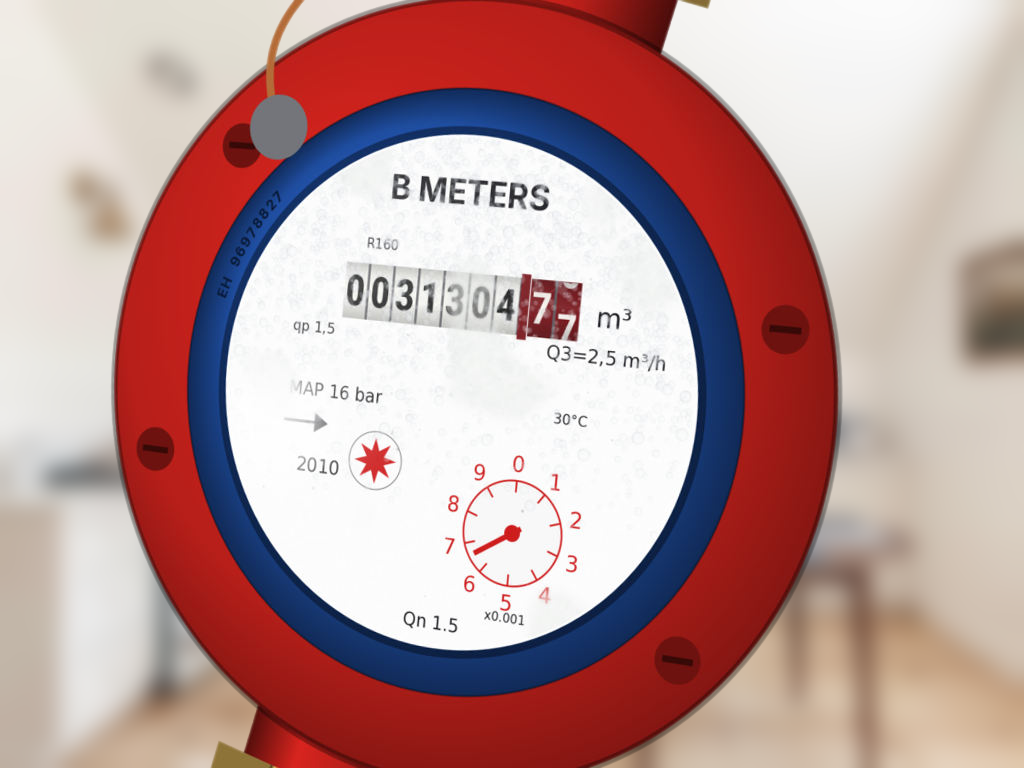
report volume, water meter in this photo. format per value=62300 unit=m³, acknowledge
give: value=31304.766 unit=m³
